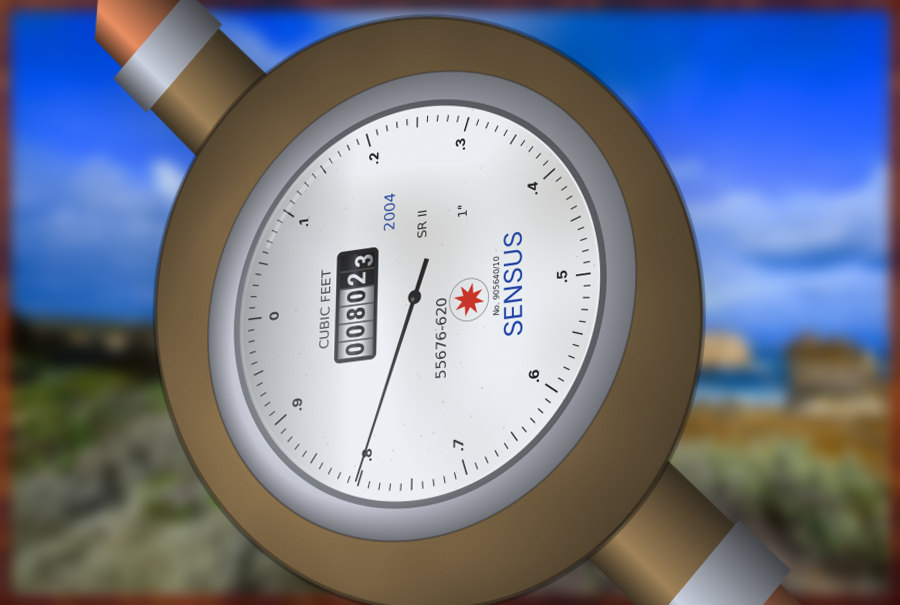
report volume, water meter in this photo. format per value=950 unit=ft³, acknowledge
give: value=8022.80 unit=ft³
